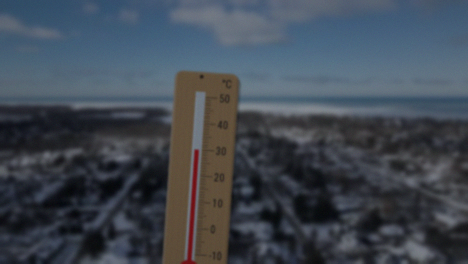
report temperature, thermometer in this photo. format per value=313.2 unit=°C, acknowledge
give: value=30 unit=°C
